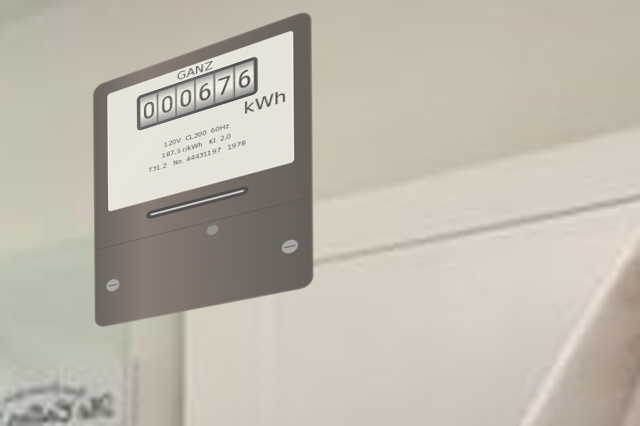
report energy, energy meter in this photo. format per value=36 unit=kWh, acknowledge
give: value=676 unit=kWh
